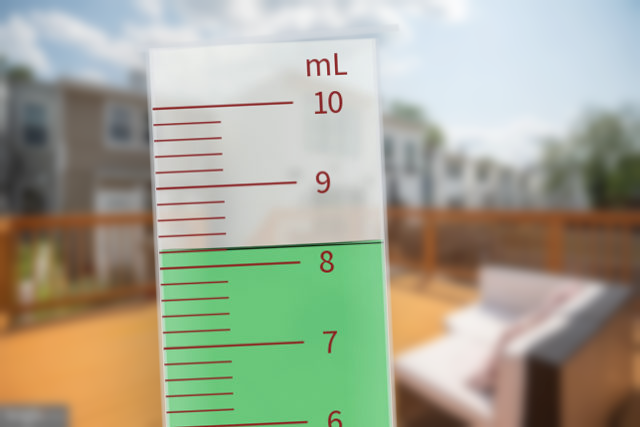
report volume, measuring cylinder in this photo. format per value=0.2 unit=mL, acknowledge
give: value=8.2 unit=mL
